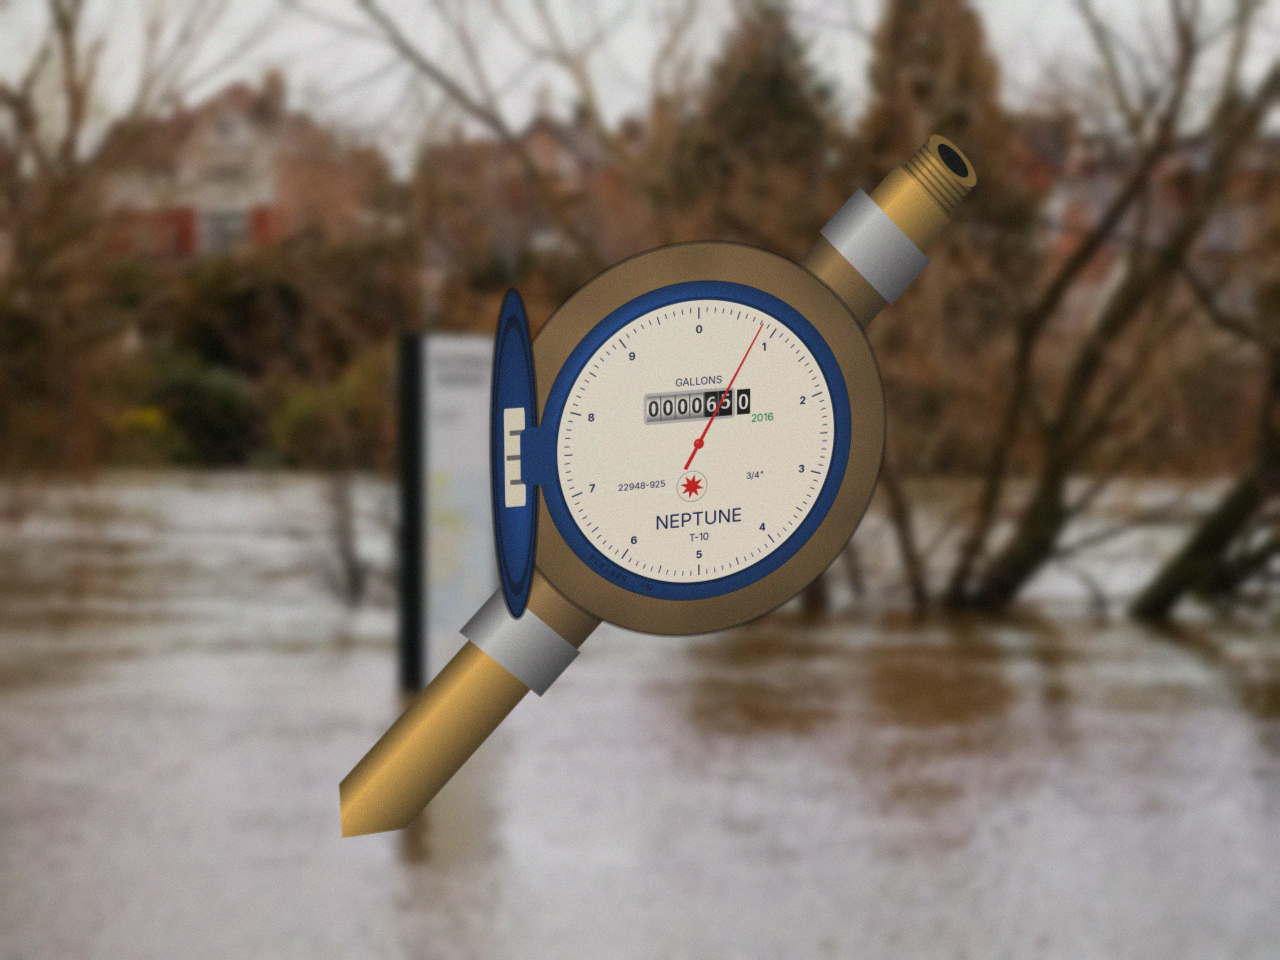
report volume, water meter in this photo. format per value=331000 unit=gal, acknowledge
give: value=650.8 unit=gal
